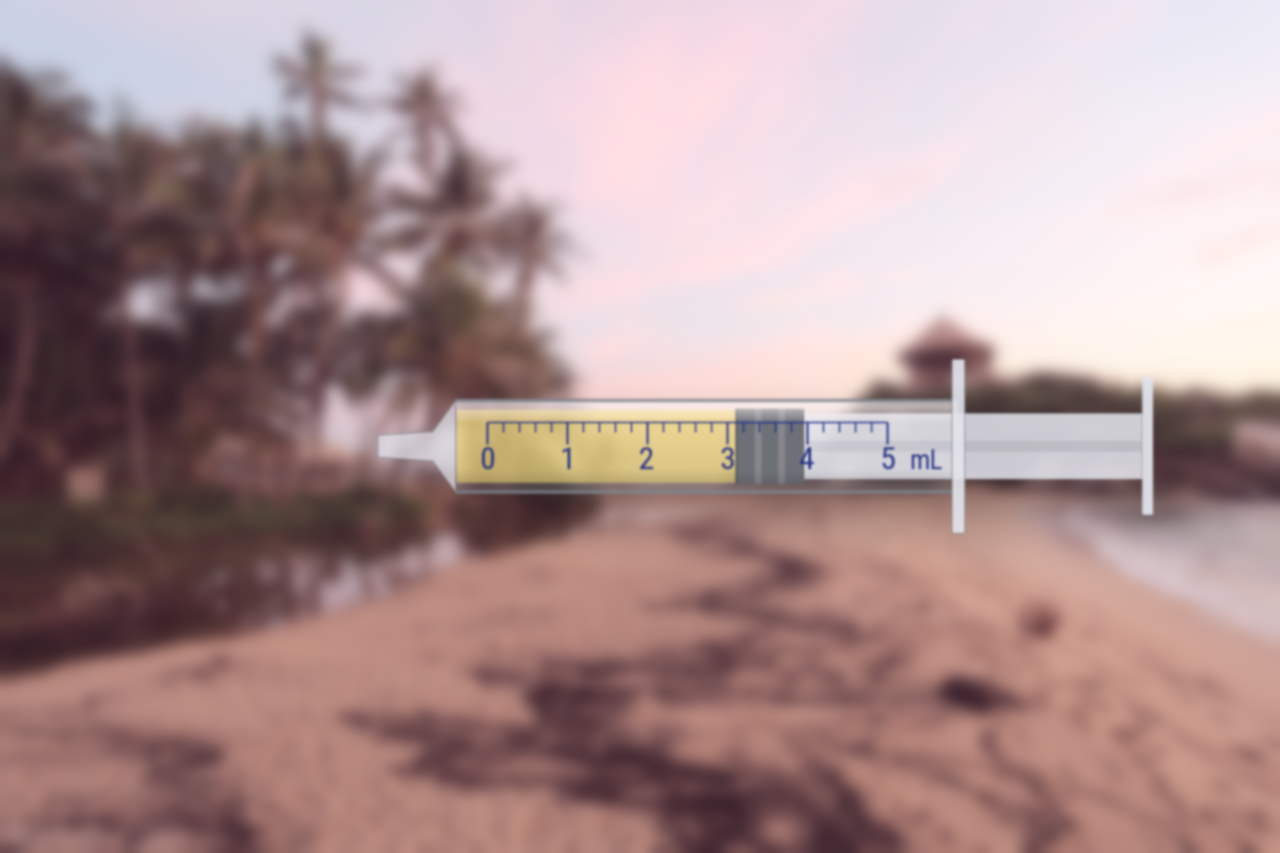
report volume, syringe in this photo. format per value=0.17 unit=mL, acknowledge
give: value=3.1 unit=mL
